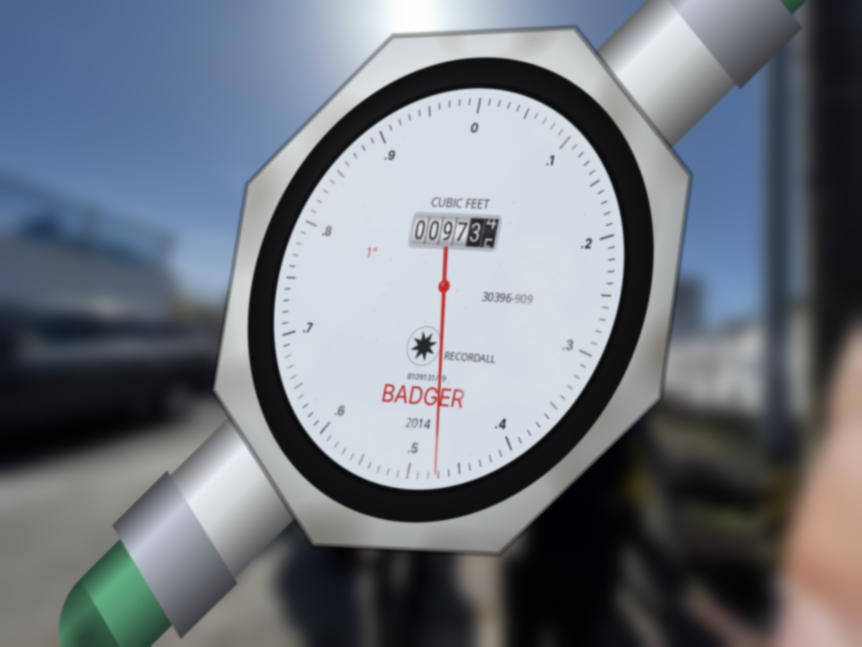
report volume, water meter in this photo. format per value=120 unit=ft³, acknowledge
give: value=9734.47 unit=ft³
